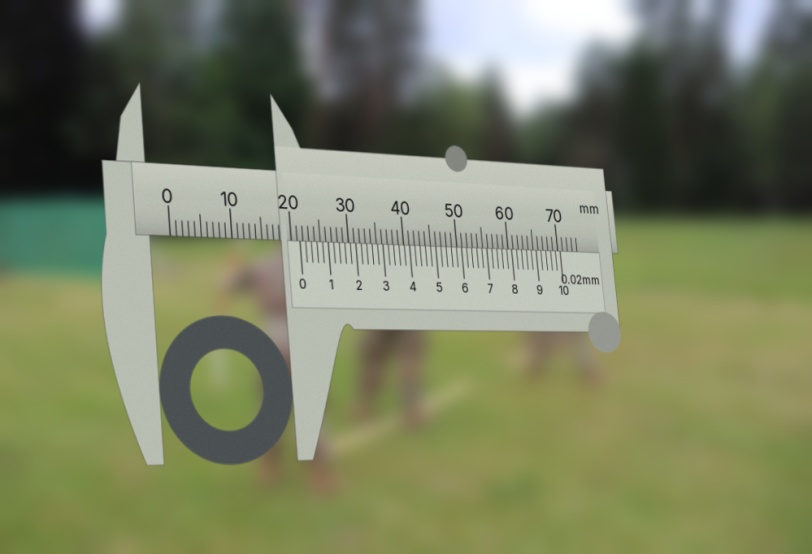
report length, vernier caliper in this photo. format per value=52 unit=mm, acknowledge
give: value=21.5 unit=mm
